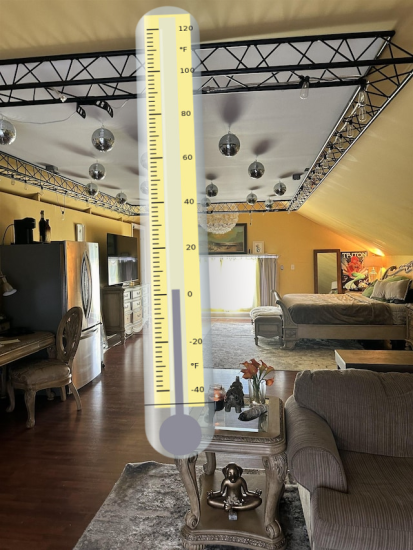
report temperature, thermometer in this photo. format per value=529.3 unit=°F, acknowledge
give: value=2 unit=°F
